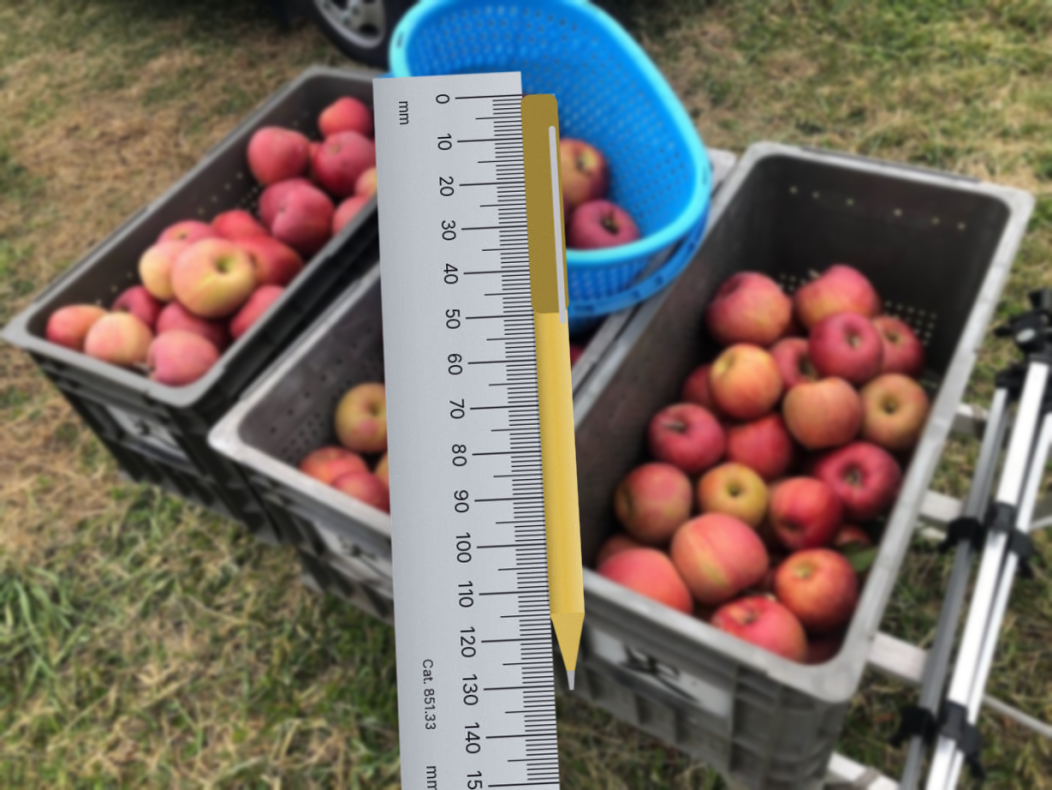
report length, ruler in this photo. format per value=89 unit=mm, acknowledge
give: value=131 unit=mm
